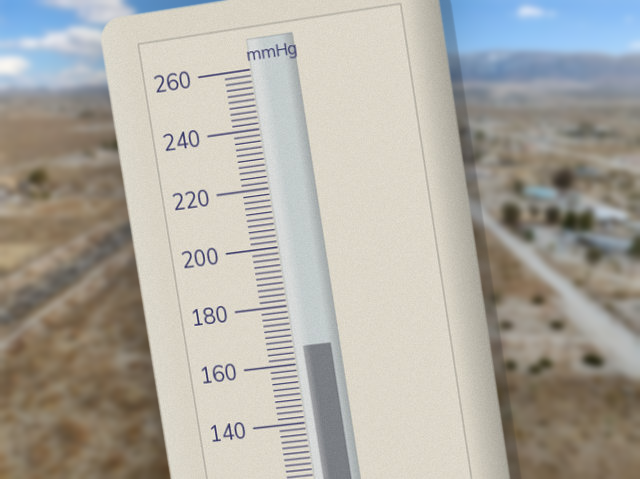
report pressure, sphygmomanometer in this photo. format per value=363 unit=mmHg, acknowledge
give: value=166 unit=mmHg
